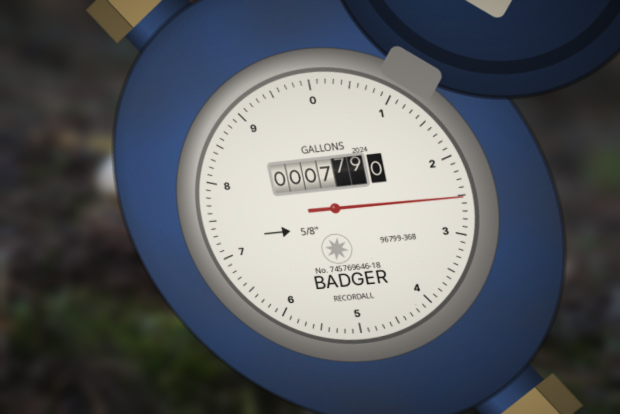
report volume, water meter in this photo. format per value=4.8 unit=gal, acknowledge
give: value=7792.5 unit=gal
